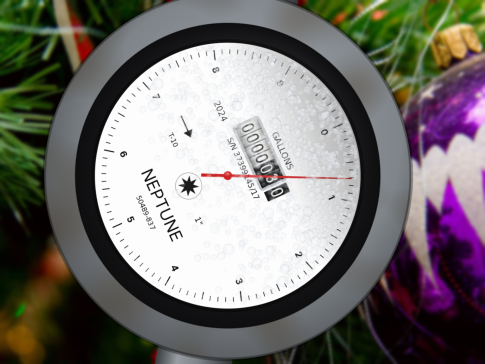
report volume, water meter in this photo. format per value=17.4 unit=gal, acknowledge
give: value=30.7 unit=gal
